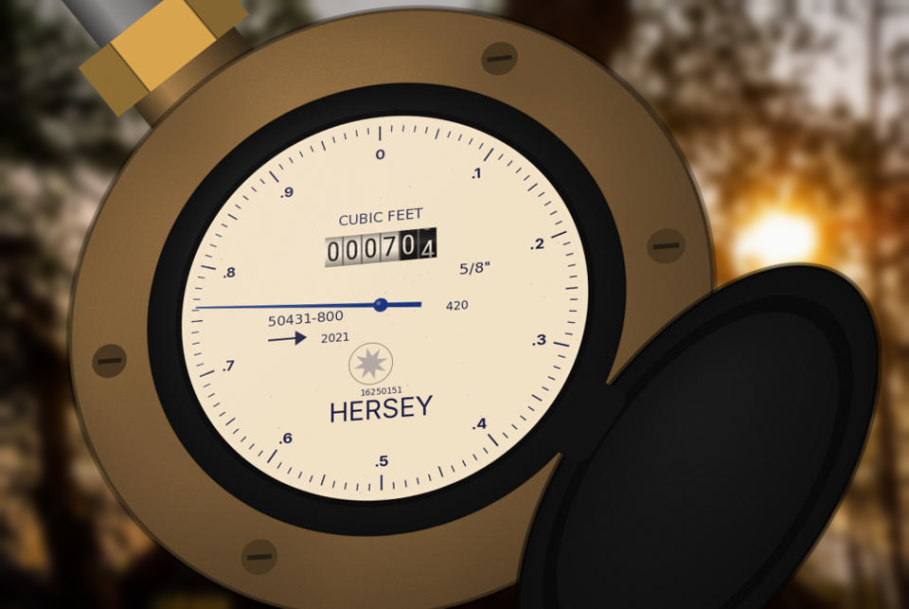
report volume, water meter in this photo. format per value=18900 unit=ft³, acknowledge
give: value=703.76 unit=ft³
